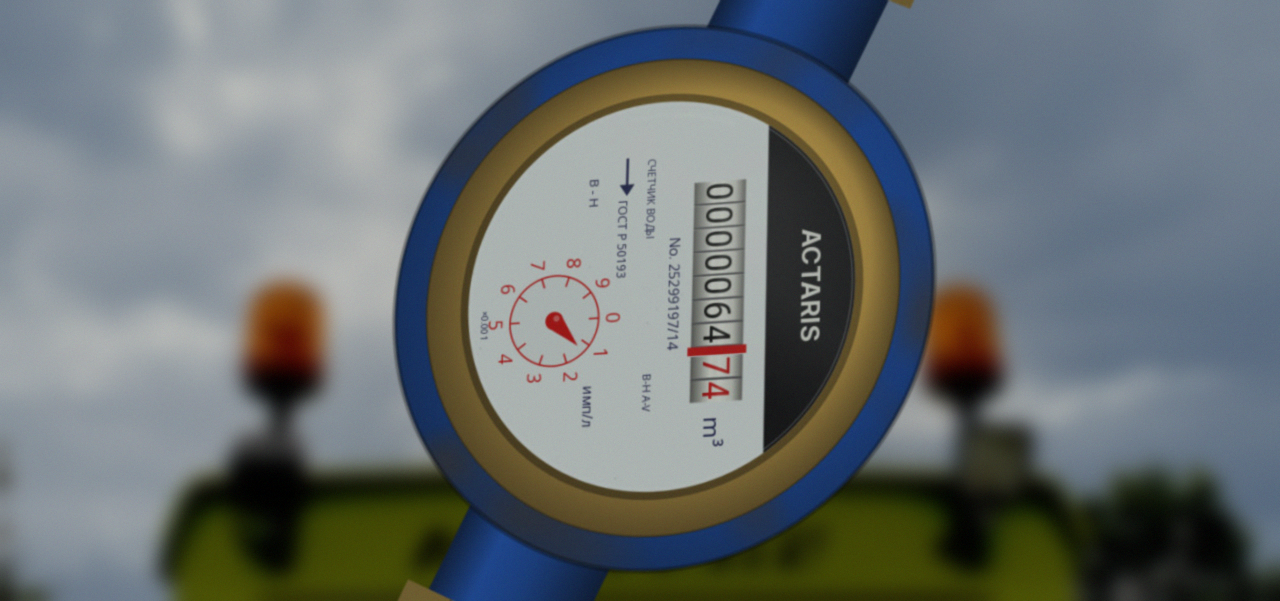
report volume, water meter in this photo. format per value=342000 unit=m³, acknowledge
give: value=64.741 unit=m³
